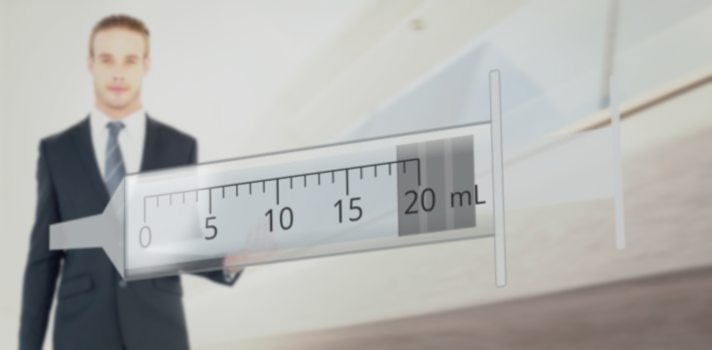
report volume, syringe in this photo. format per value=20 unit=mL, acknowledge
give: value=18.5 unit=mL
